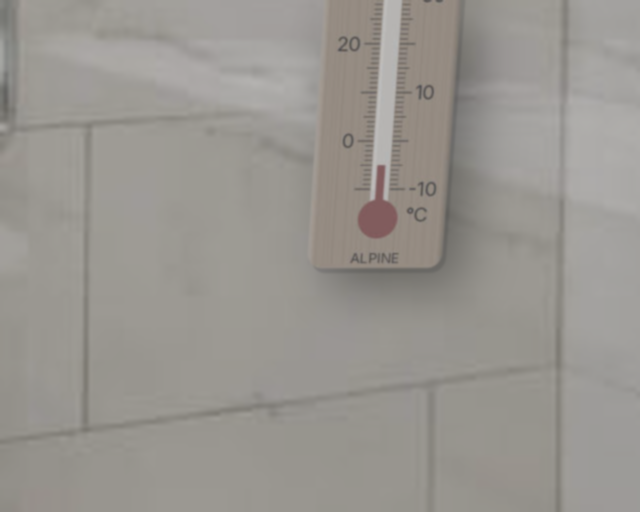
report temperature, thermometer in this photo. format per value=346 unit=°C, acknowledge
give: value=-5 unit=°C
